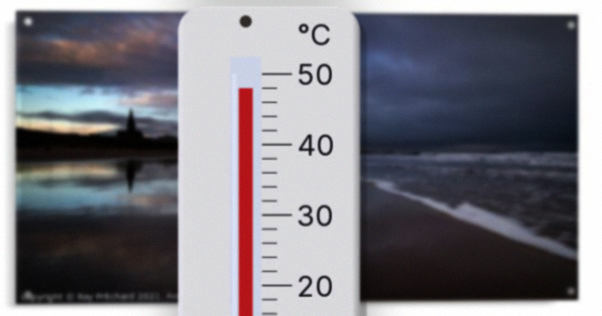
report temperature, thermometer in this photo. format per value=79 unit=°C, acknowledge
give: value=48 unit=°C
